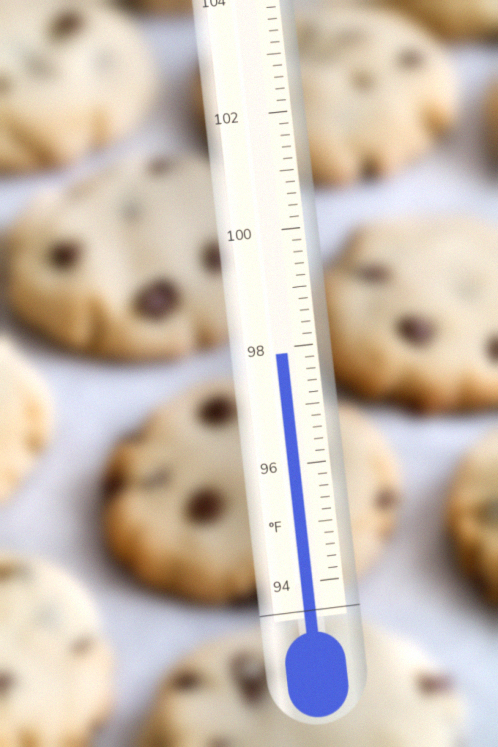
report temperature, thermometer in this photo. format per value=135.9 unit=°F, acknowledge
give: value=97.9 unit=°F
